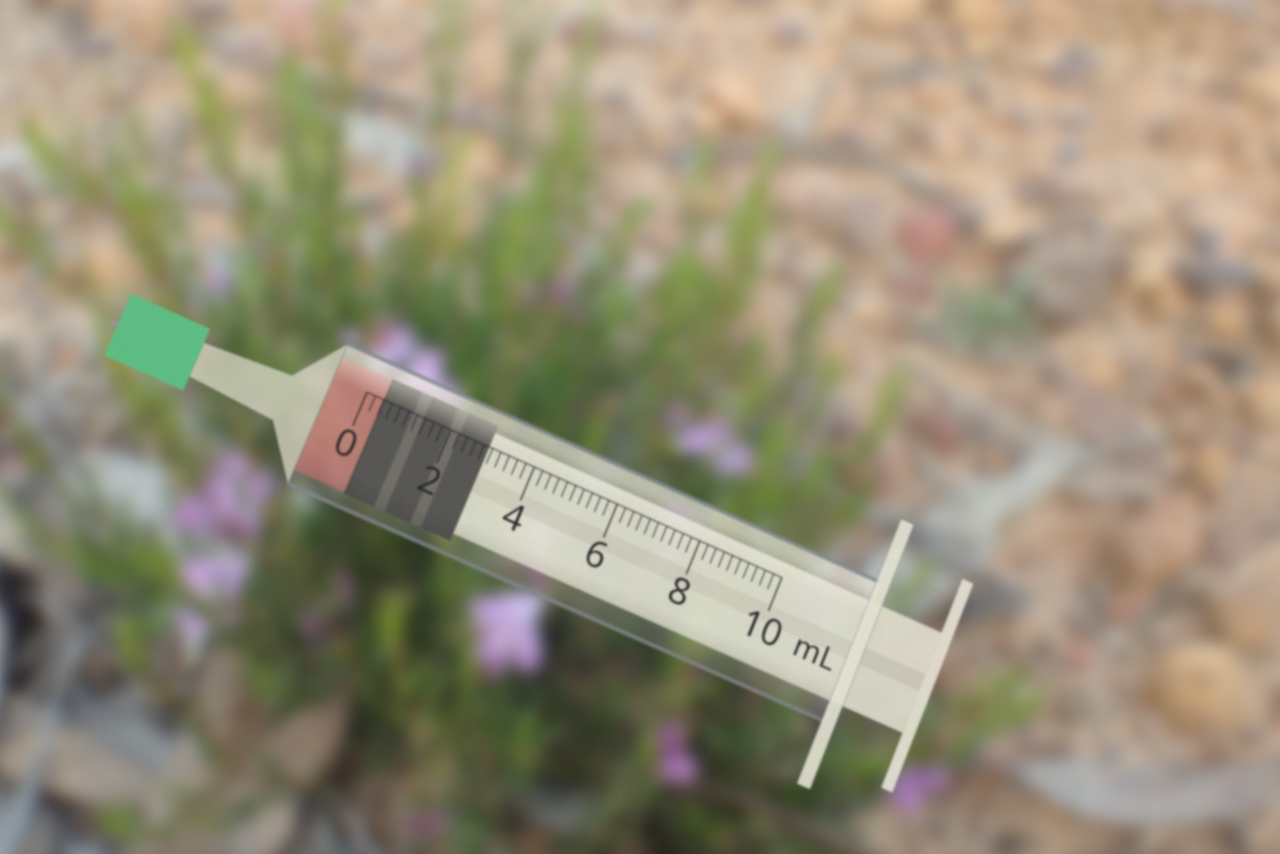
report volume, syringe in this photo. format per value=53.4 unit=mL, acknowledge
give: value=0.4 unit=mL
